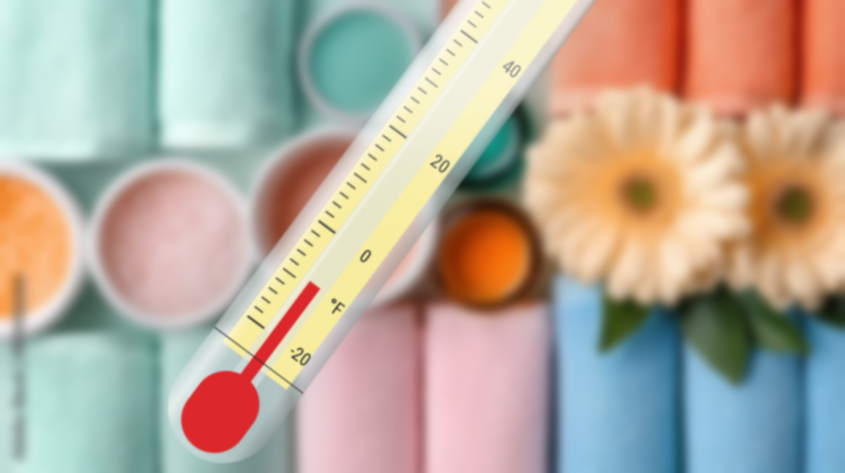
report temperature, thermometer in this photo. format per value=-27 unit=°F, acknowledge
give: value=-9 unit=°F
